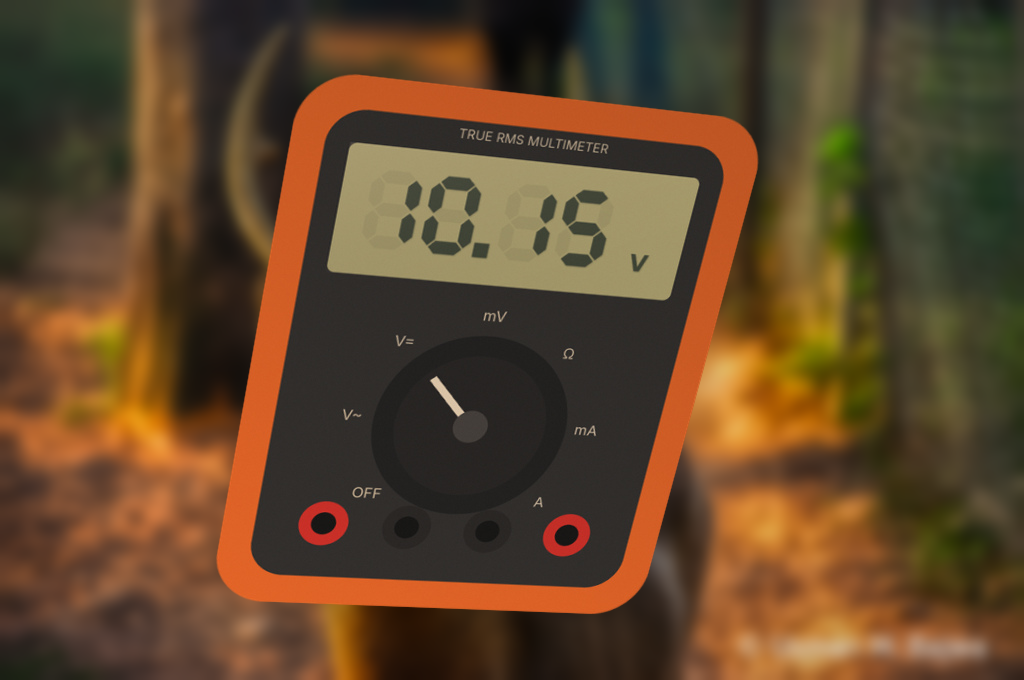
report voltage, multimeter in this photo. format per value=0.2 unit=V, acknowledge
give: value=10.15 unit=V
